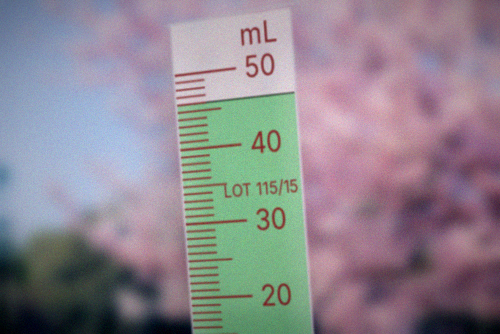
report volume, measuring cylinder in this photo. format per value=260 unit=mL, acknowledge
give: value=46 unit=mL
